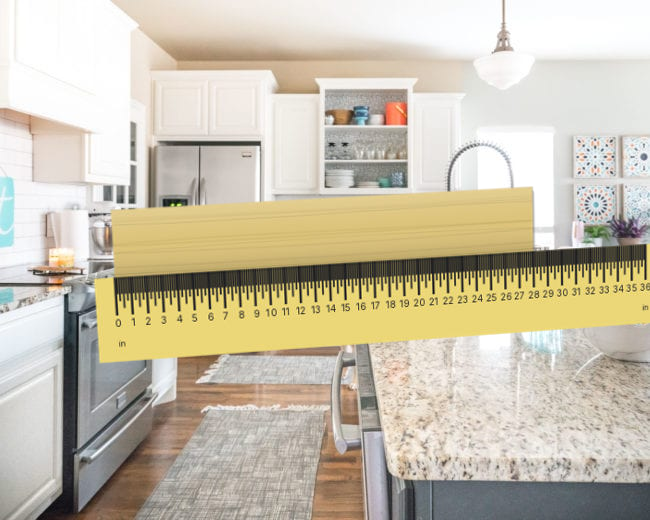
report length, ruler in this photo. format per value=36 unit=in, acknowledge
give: value=28 unit=in
